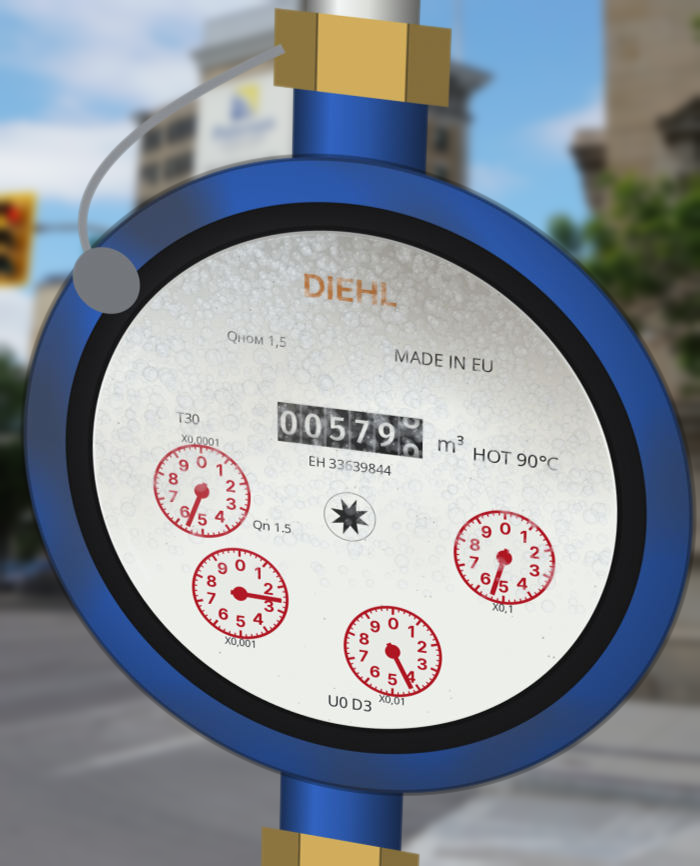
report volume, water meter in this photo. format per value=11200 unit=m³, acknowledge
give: value=5798.5425 unit=m³
